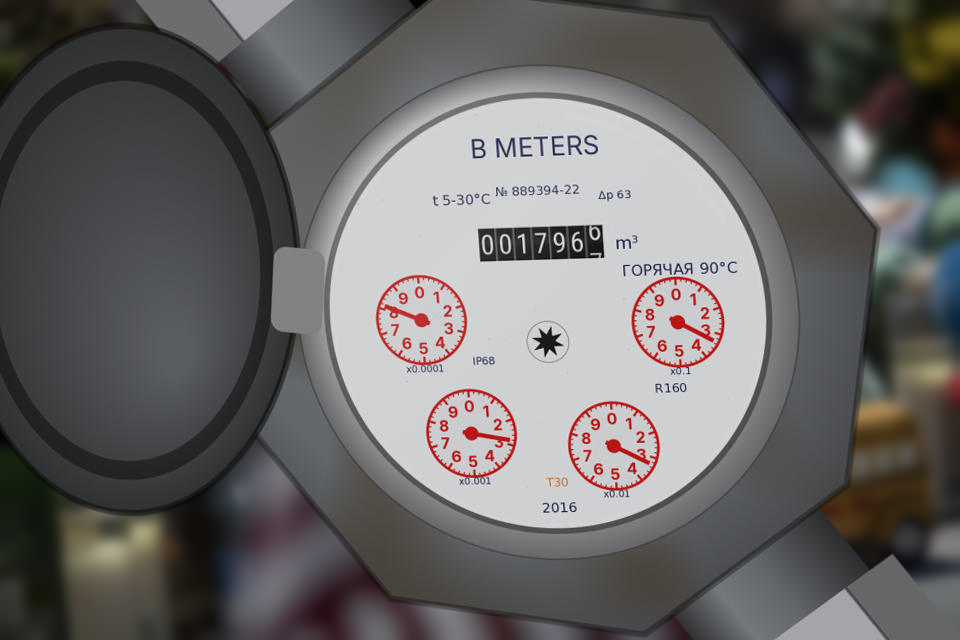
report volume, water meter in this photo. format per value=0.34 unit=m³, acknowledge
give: value=17966.3328 unit=m³
